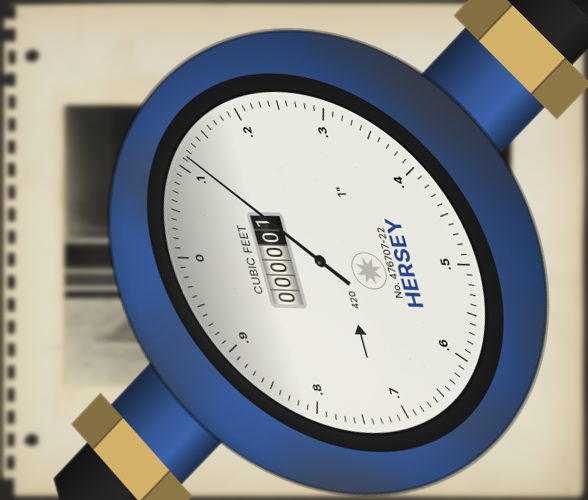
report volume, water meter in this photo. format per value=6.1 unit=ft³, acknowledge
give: value=1.11 unit=ft³
